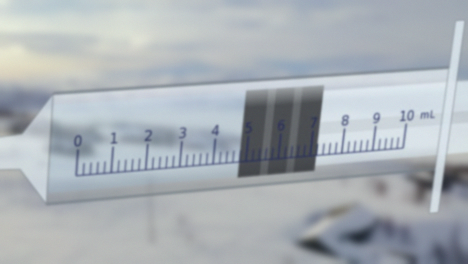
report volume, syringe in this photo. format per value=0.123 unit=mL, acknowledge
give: value=4.8 unit=mL
